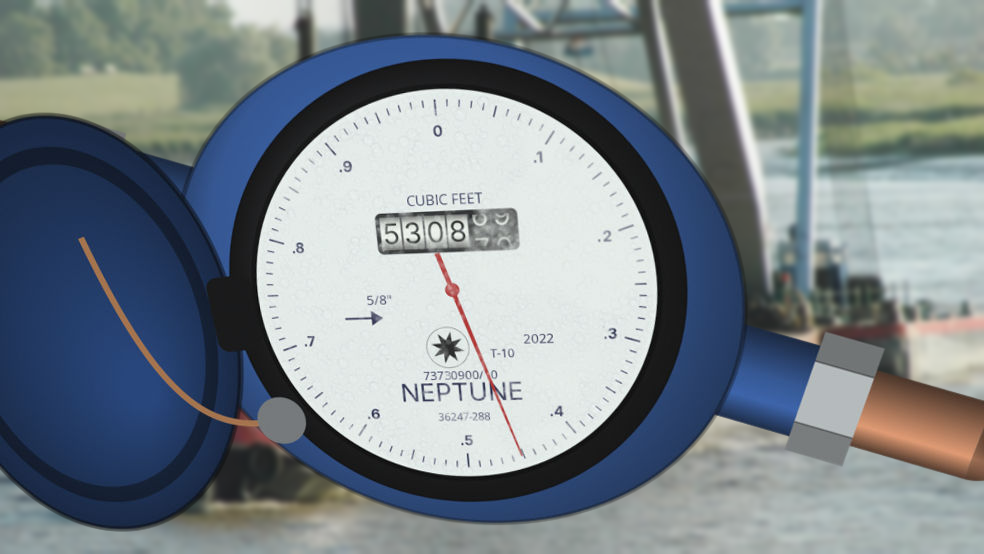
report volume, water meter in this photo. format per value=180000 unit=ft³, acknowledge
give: value=530869.45 unit=ft³
